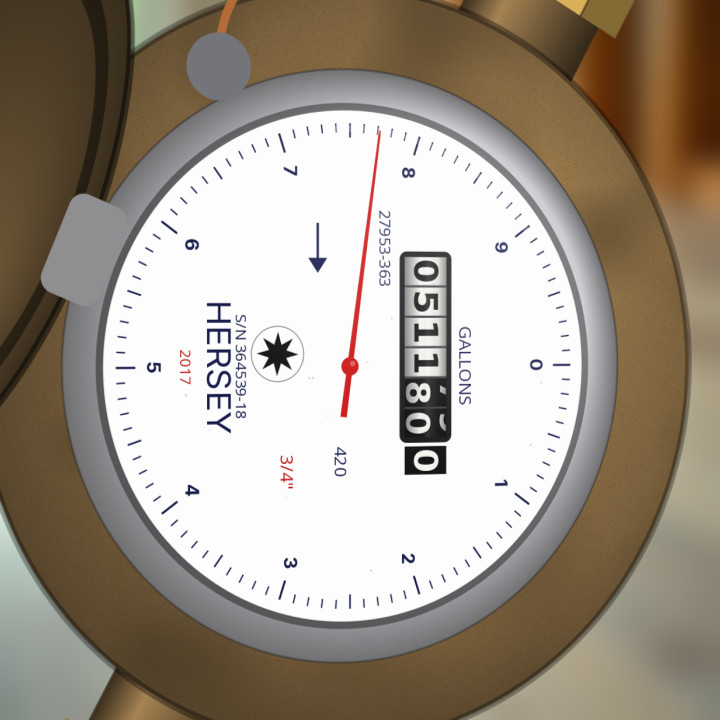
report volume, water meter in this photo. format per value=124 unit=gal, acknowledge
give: value=511797.7 unit=gal
